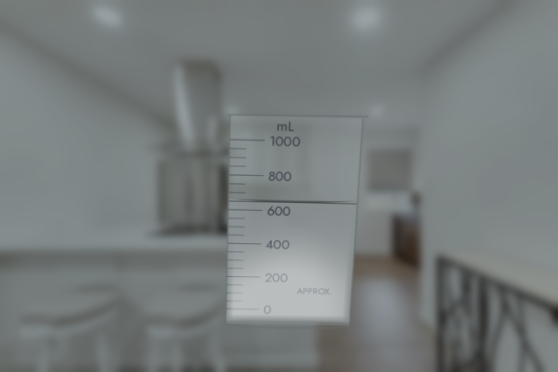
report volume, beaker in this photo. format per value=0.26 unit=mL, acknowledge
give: value=650 unit=mL
